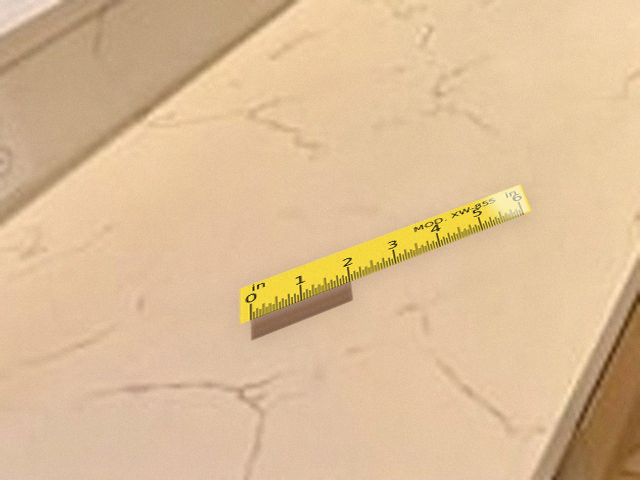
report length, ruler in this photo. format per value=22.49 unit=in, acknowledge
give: value=2 unit=in
